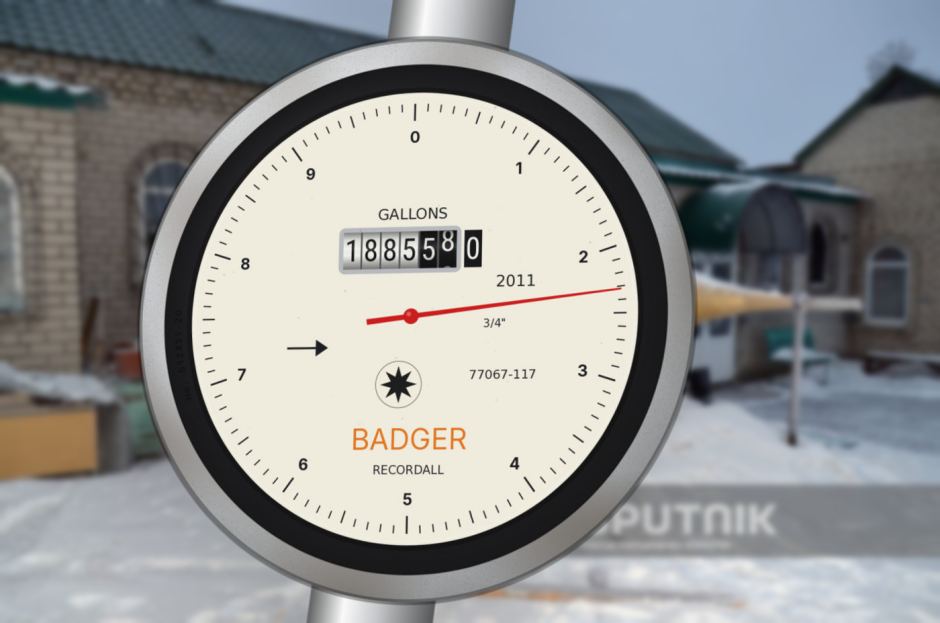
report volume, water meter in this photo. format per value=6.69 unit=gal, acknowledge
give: value=1885582.3 unit=gal
